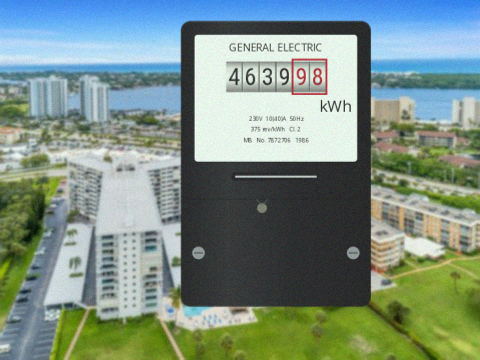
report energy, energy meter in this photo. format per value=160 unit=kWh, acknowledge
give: value=4639.98 unit=kWh
